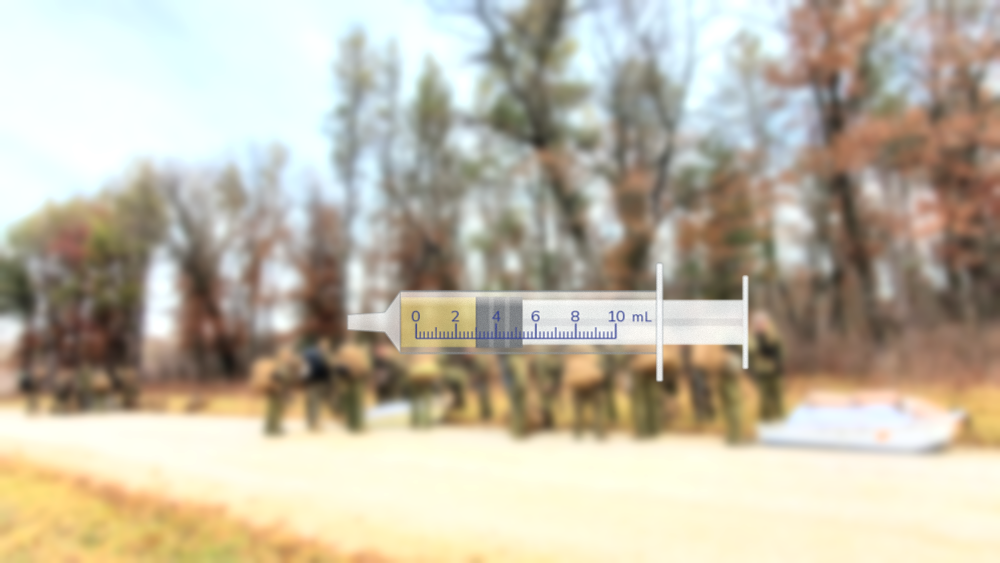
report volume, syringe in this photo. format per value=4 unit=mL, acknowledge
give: value=3 unit=mL
